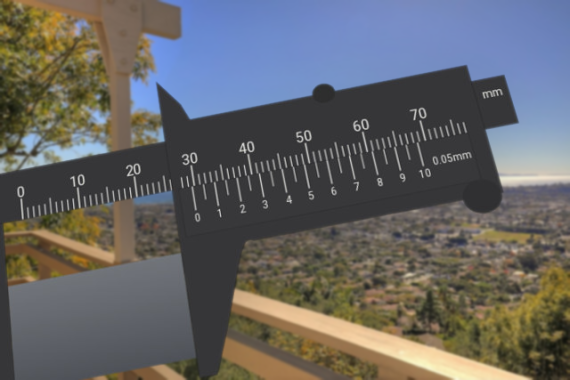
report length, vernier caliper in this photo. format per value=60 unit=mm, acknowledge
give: value=29.6 unit=mm
